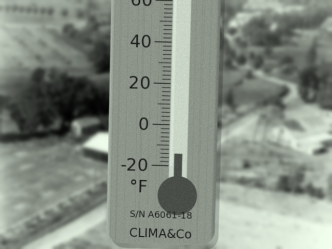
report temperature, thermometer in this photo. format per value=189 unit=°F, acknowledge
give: value=-14 unit=°F
